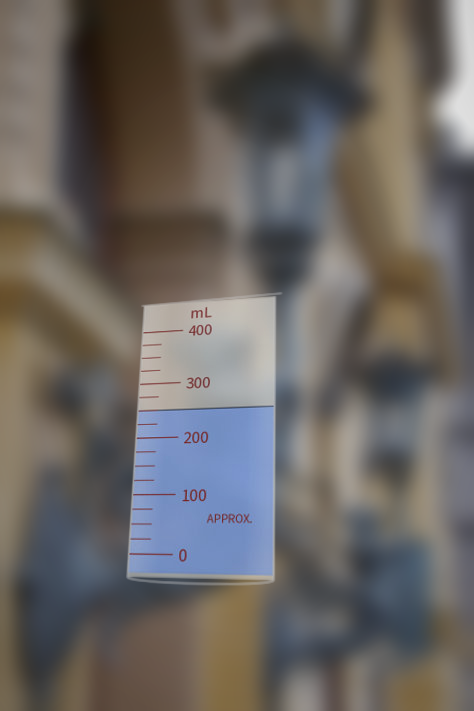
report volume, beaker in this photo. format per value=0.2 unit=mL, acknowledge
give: value=250 unit=mL
